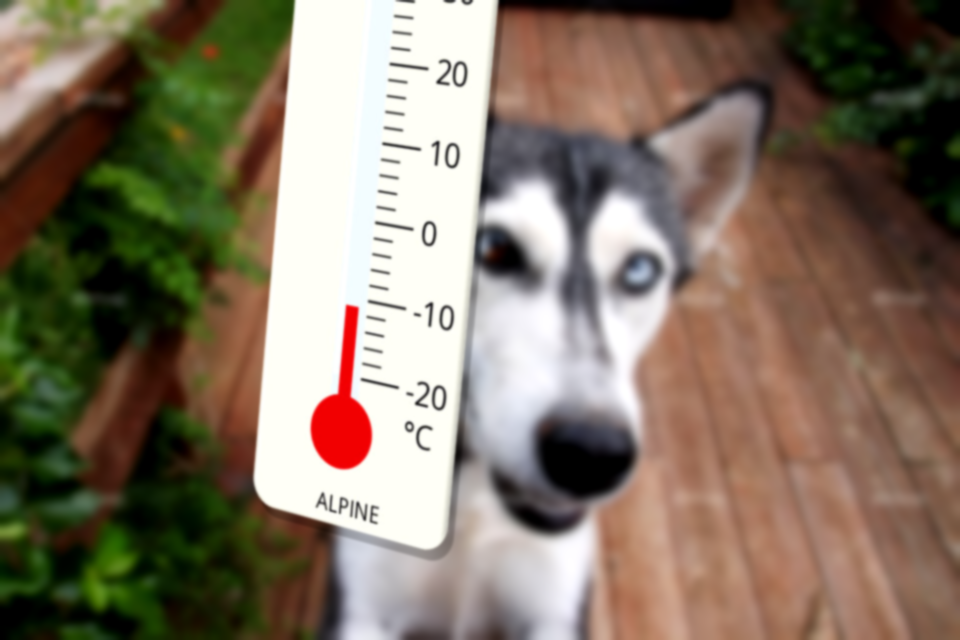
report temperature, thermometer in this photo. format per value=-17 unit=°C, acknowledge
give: value=-11 unit=°C
